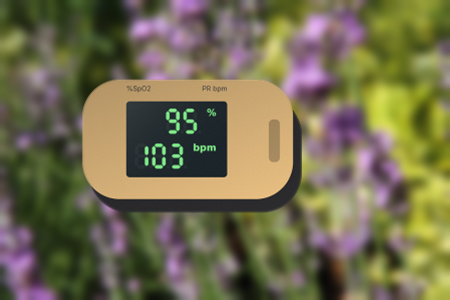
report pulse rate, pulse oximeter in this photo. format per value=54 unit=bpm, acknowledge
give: value=103 unit=bpm
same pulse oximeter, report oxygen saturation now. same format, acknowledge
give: value=95 unit=%
